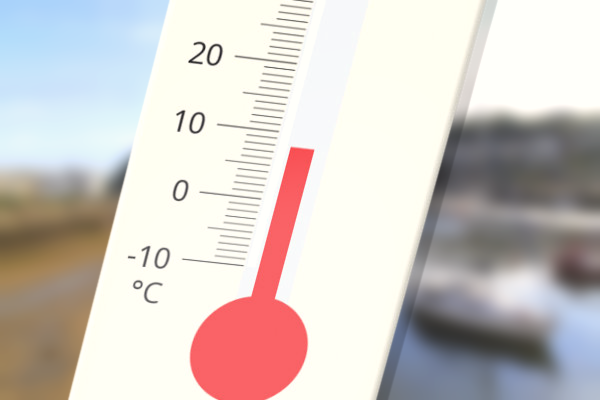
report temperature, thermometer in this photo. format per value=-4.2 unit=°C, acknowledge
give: value=8 unit=°C
